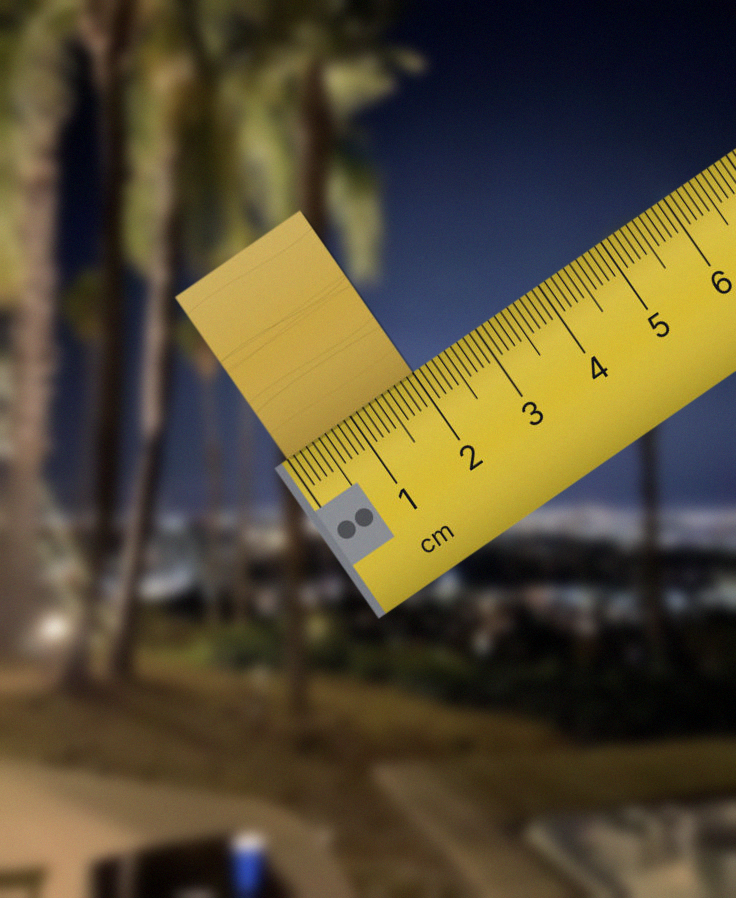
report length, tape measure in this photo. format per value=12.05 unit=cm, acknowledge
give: value=2 unit=cm
